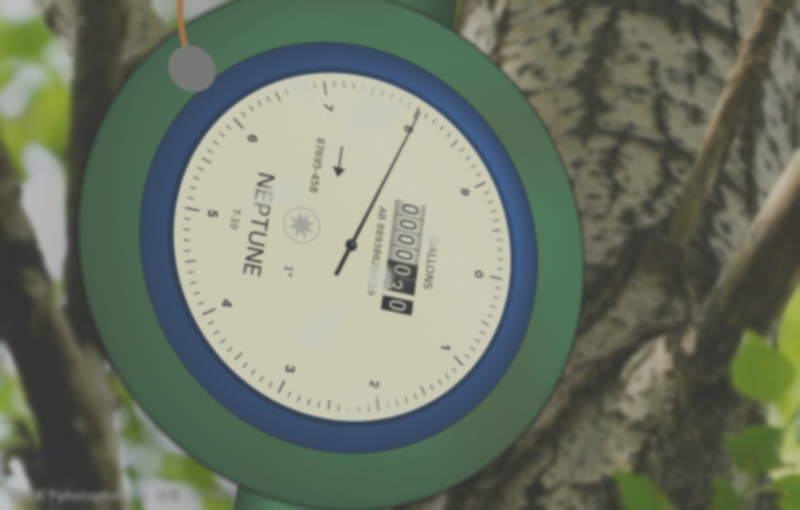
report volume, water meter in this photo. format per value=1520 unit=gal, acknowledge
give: value=28.0 unit=gal
